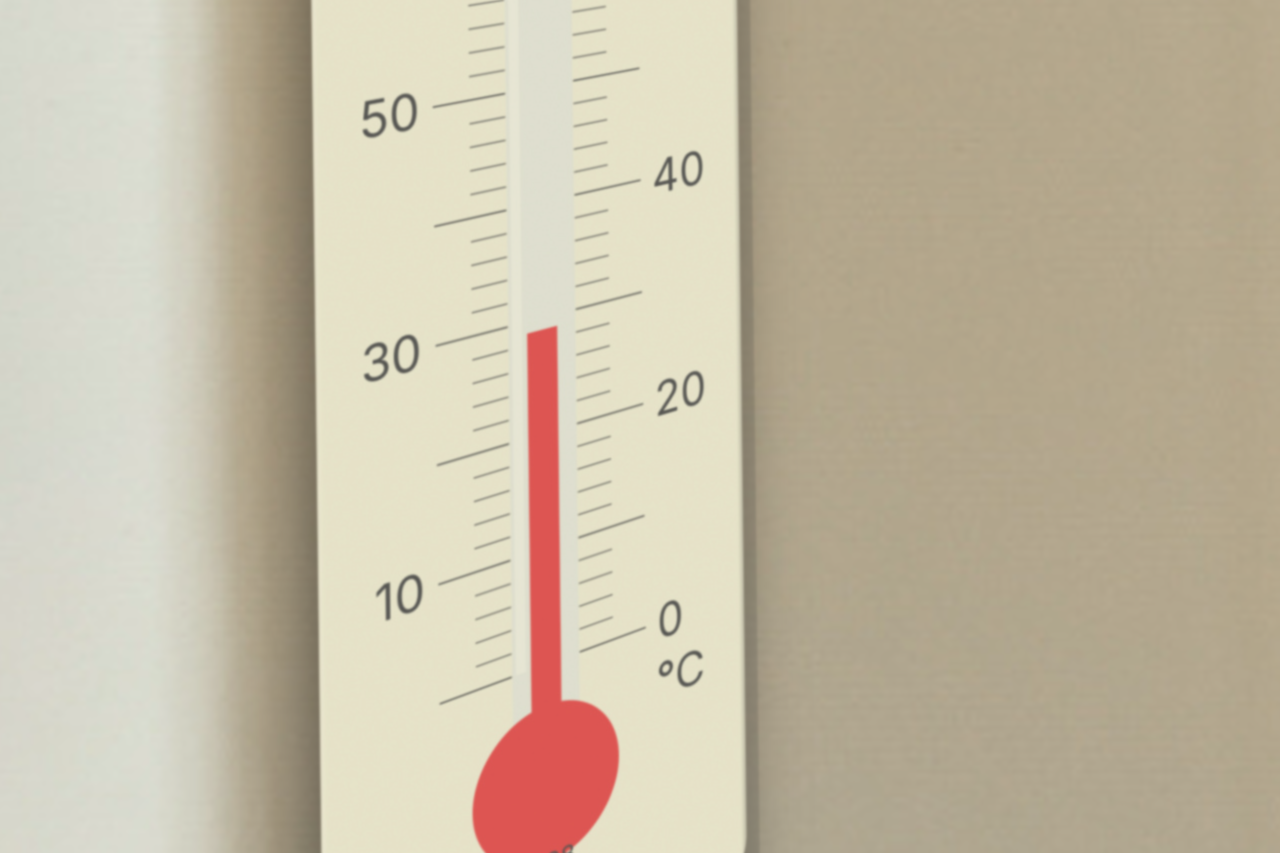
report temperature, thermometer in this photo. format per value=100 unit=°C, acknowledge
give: value=29 unit=°C
